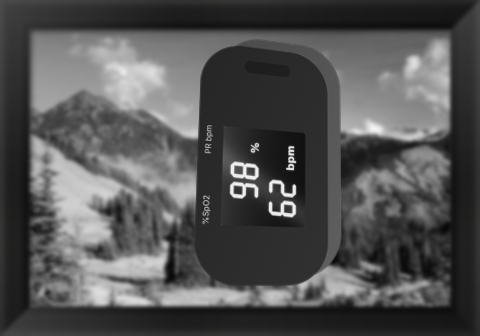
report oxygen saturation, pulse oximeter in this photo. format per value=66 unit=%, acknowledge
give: value=98 unit=%
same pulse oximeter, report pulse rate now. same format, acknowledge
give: value=62 unit=bpm
